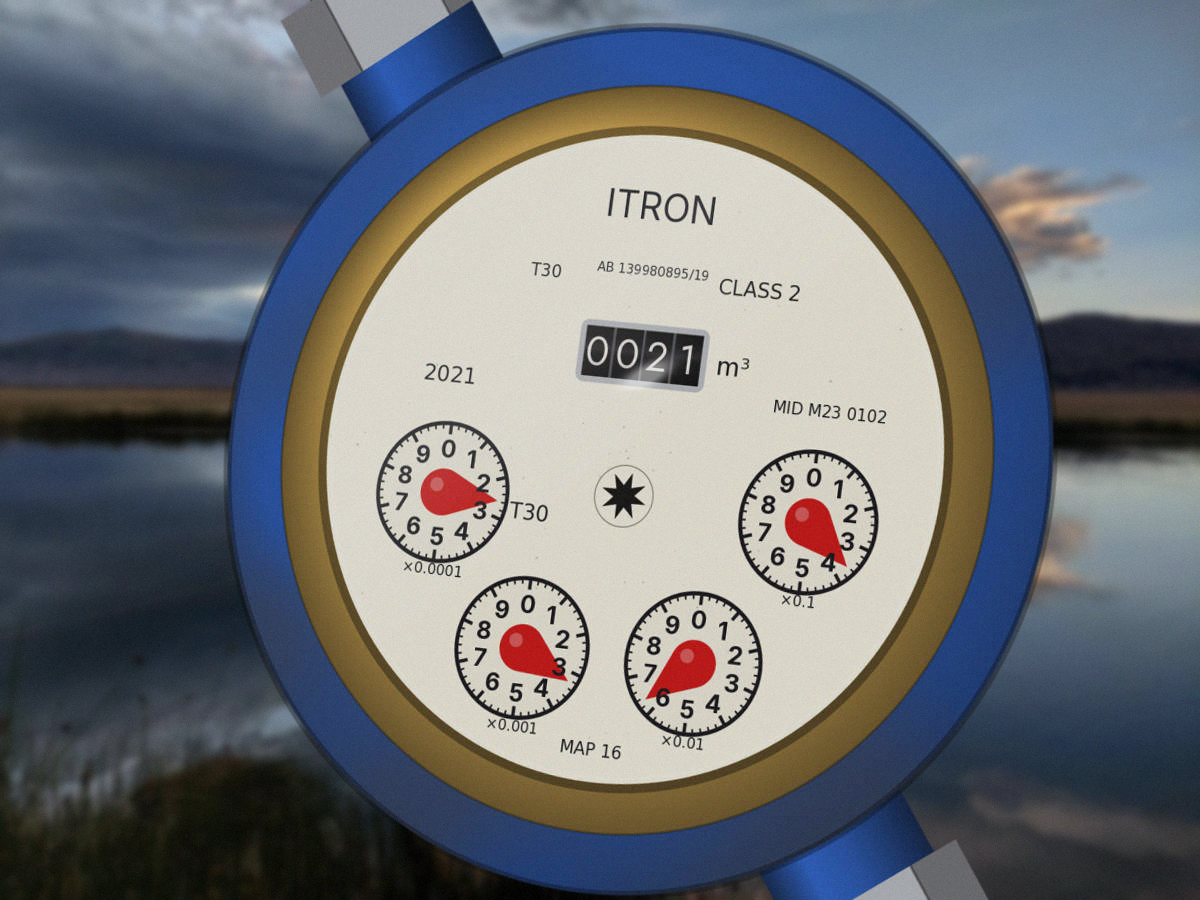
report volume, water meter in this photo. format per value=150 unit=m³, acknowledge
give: value=21.3632 unit=m³
